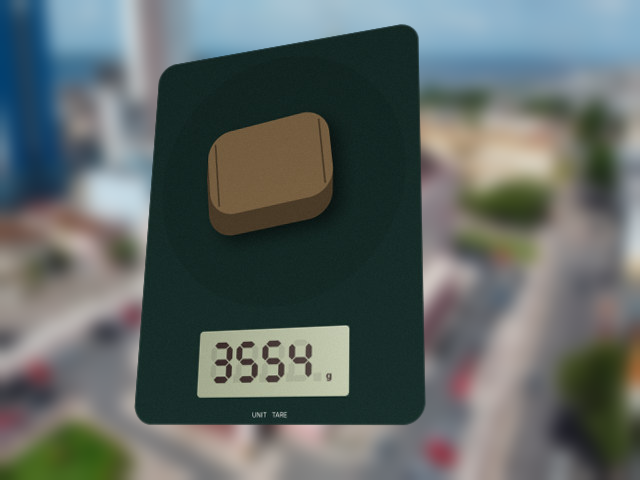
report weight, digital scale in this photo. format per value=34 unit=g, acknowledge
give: value=3554 unit=g
